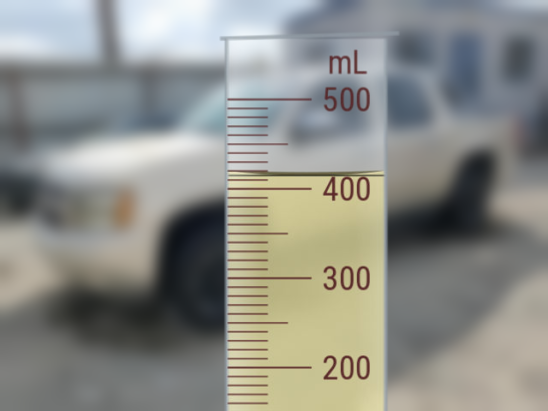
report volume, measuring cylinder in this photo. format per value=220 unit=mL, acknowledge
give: value=415 unit=mL
